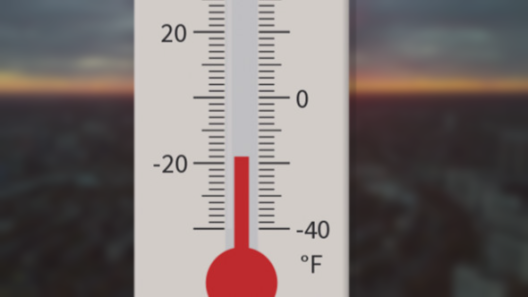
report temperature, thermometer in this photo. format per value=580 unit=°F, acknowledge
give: value=-18 unit=°F
